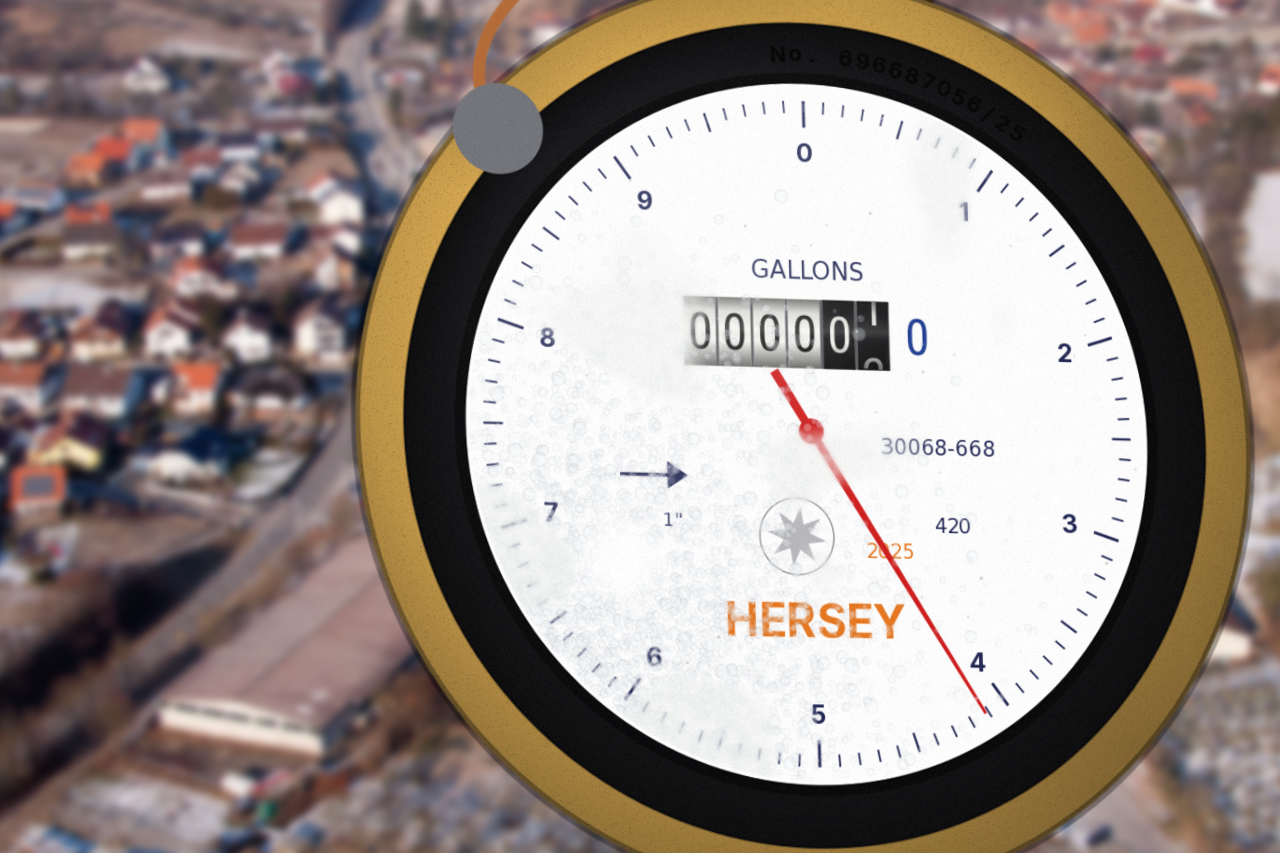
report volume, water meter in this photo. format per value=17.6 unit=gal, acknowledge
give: value=14.1 unit=gal
